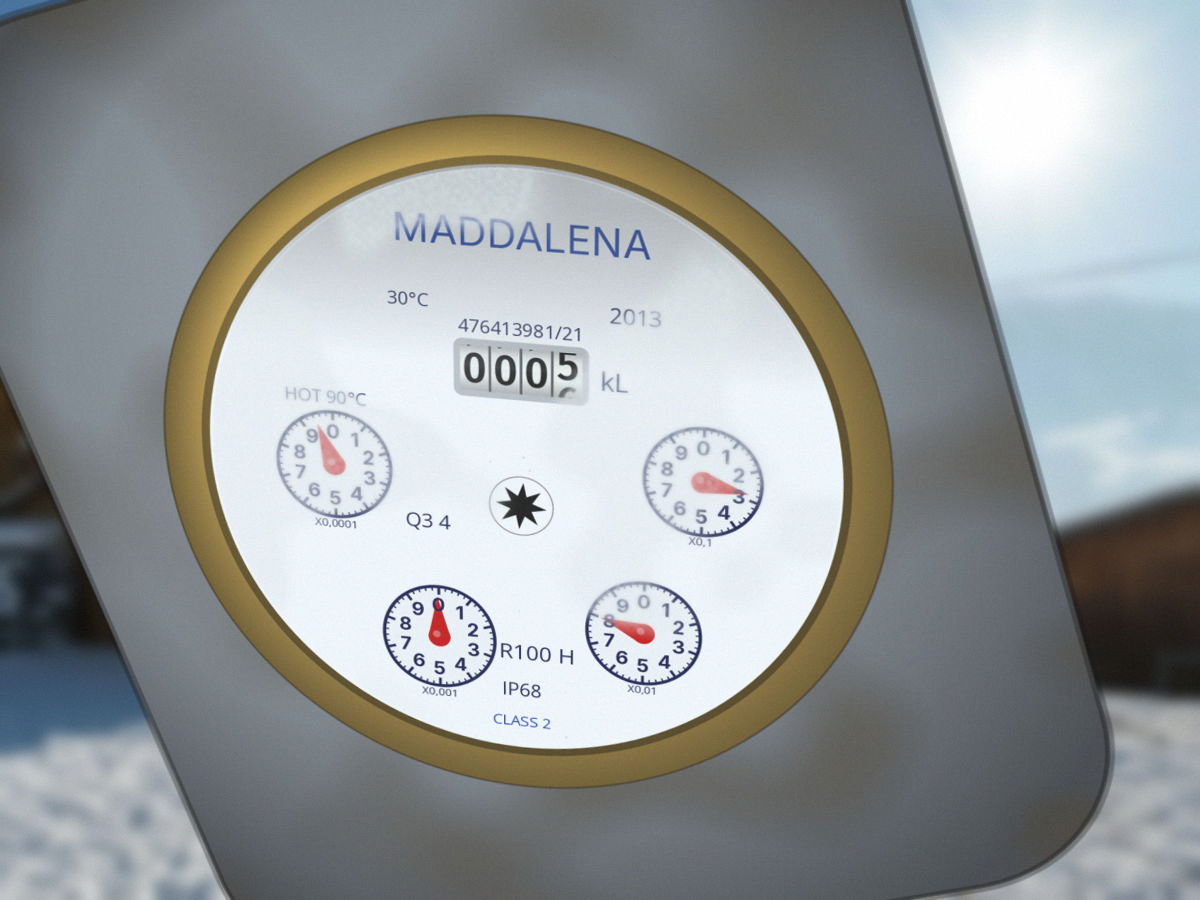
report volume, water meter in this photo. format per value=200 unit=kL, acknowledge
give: value=5.2799 unit=kL
